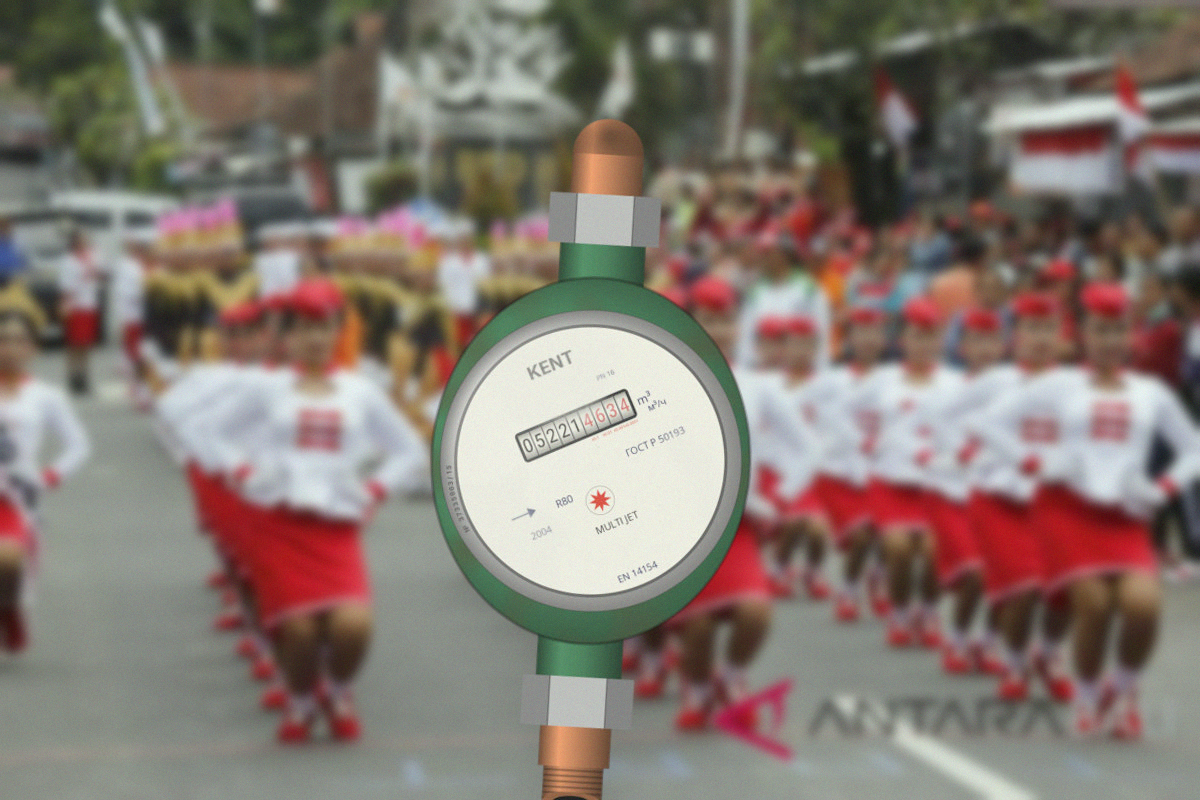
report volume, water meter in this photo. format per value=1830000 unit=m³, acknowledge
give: value=5221.4634 unit=m³
